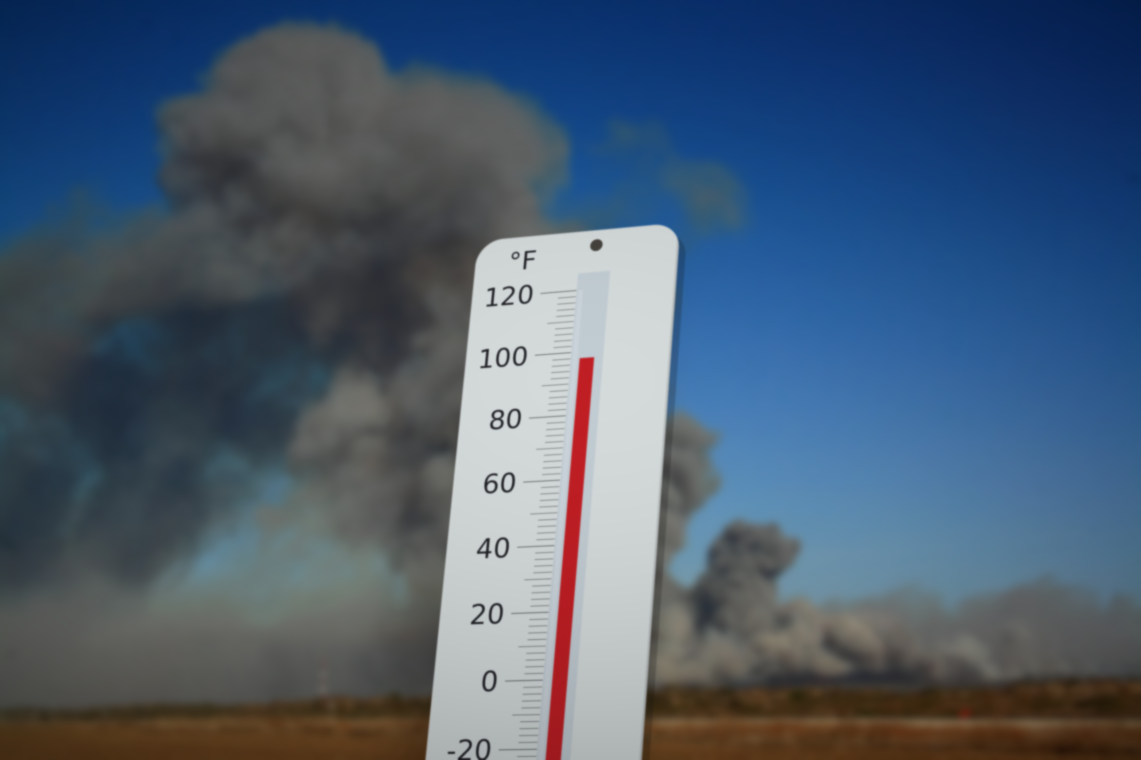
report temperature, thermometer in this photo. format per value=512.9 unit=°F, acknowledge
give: value=98 unit=°F
